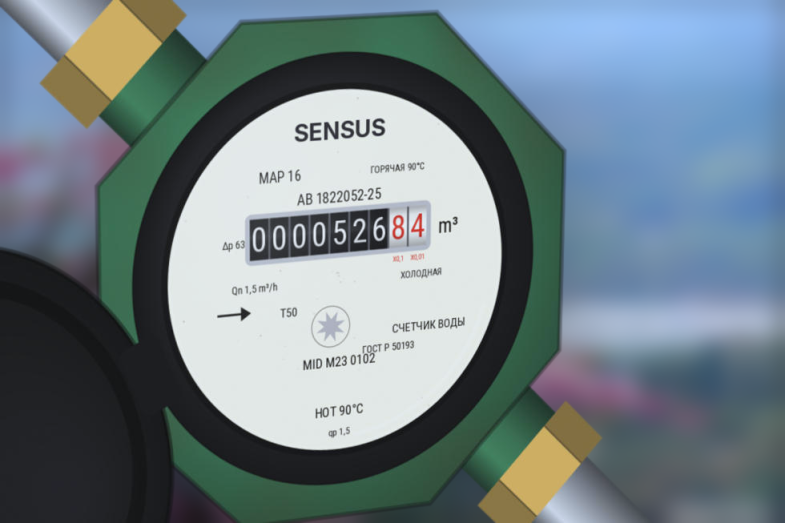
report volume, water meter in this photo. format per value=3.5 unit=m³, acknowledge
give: value=526.84 unit=m³
